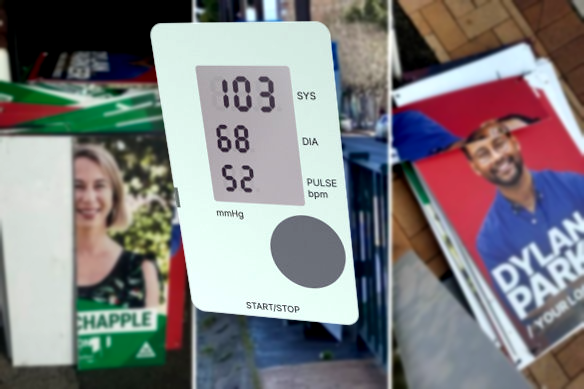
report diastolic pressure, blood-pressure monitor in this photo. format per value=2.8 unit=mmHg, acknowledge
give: value=68 unit=mmHg
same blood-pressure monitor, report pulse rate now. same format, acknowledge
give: value=52 unit=bpm
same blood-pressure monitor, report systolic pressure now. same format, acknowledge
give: value=103 unit=mmHg
